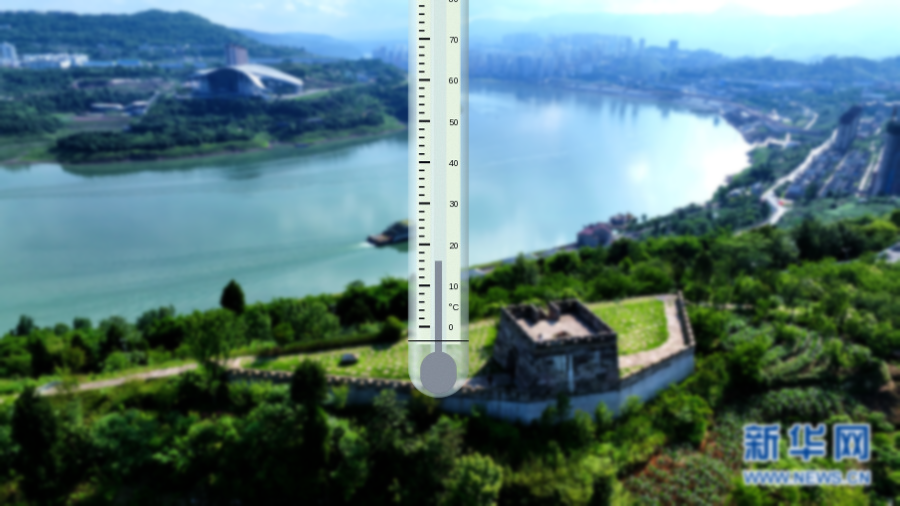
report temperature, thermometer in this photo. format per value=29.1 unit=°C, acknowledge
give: value=16 unit=°C
